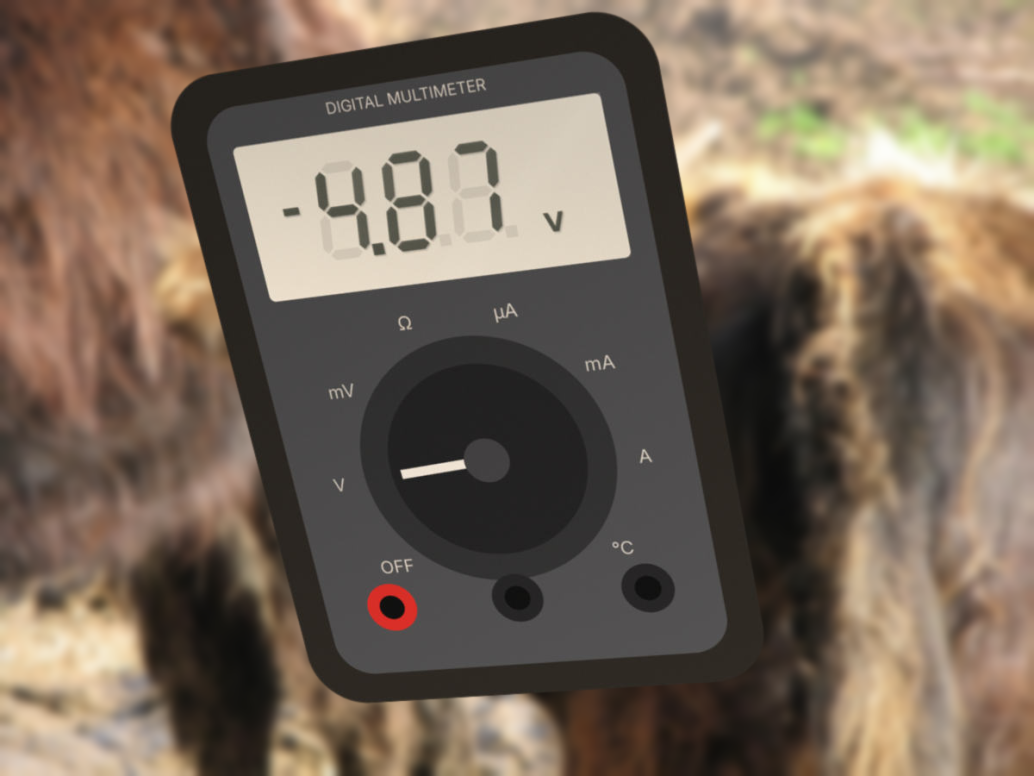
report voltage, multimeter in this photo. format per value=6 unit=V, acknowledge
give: value=-4.87 unit=V
